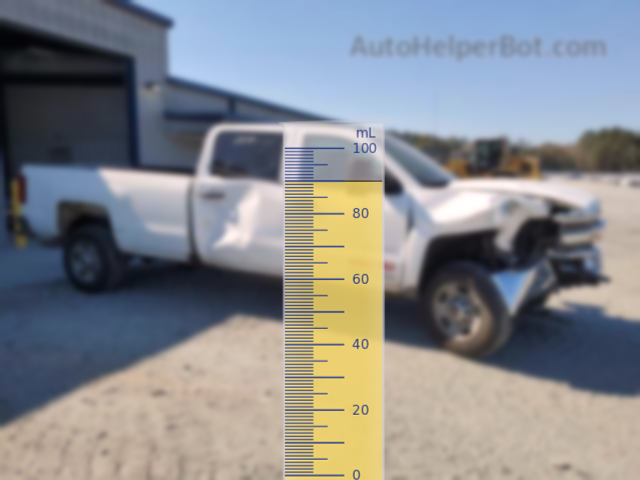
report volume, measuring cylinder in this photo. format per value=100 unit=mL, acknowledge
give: value=90 unit=mL
